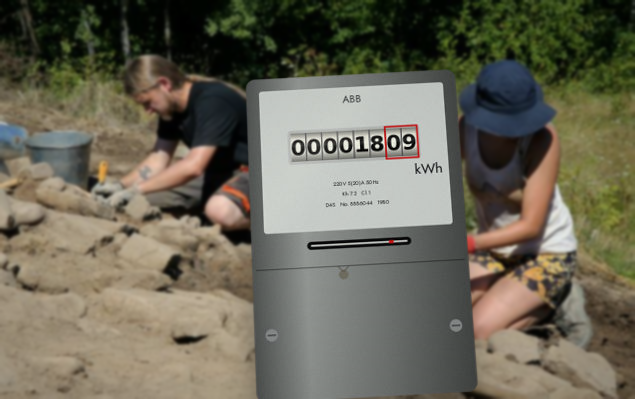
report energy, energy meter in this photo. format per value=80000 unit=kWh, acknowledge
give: value=18.09 unit=kWh
